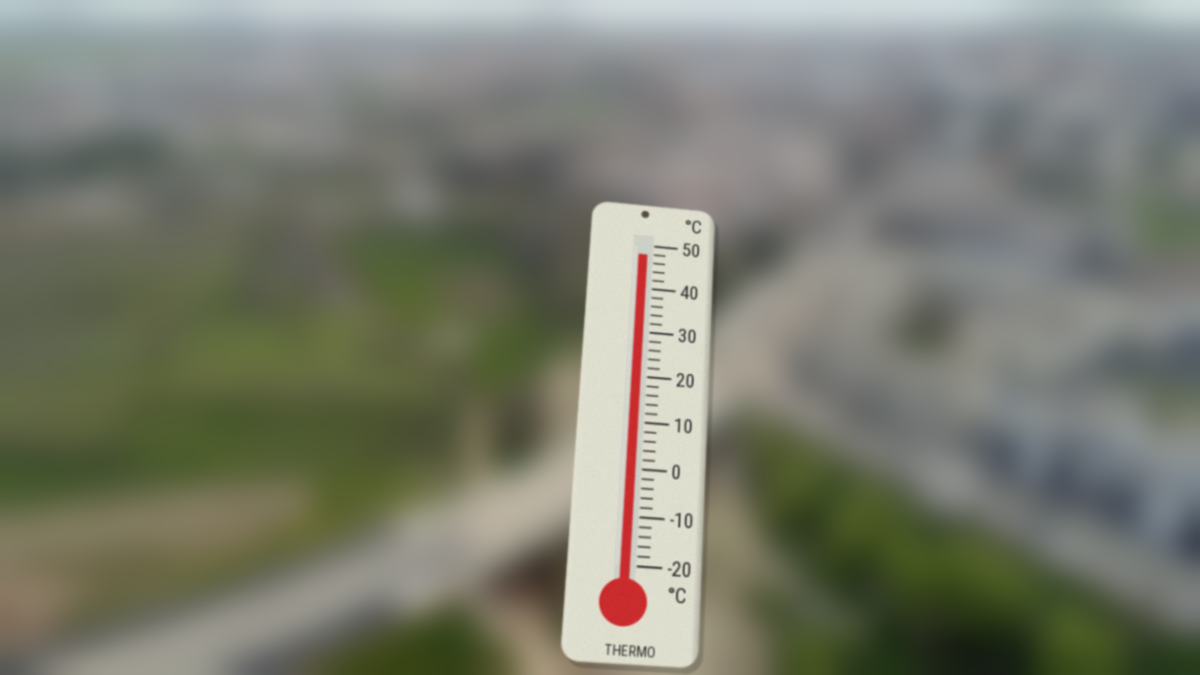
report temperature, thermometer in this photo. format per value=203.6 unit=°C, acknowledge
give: value=48 unit=°C
